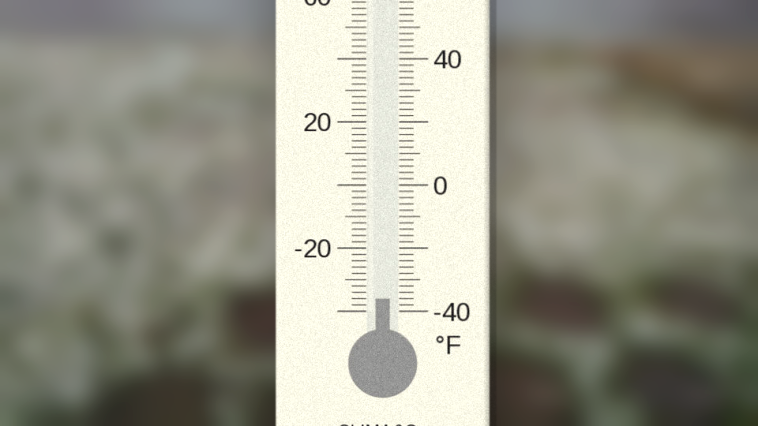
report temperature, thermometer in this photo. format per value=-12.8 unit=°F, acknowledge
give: value=-36 unit=°F
